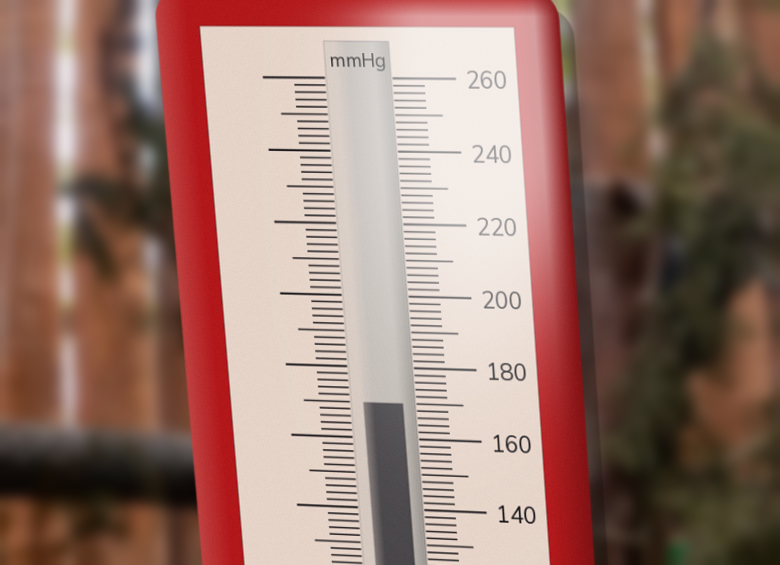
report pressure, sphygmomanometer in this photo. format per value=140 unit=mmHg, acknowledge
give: value=170 unit=mmHg
